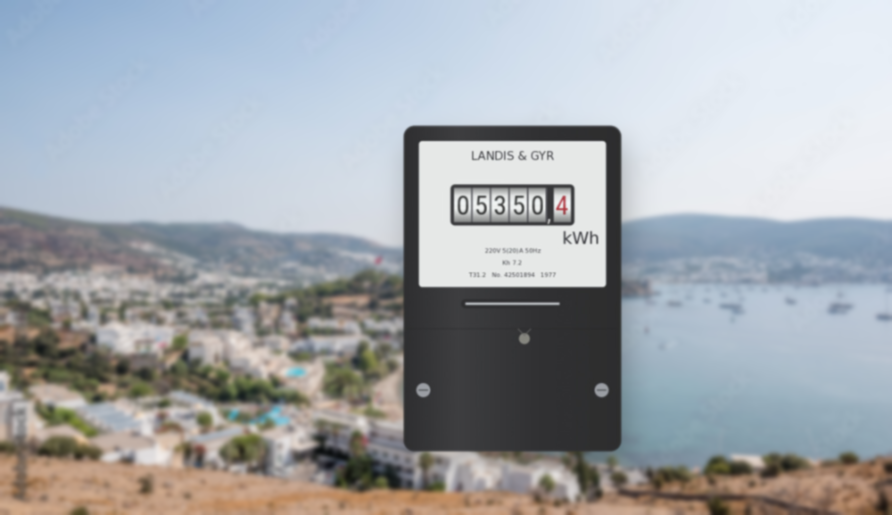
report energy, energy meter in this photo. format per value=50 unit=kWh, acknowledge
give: value=5350.4 unit=kWh
